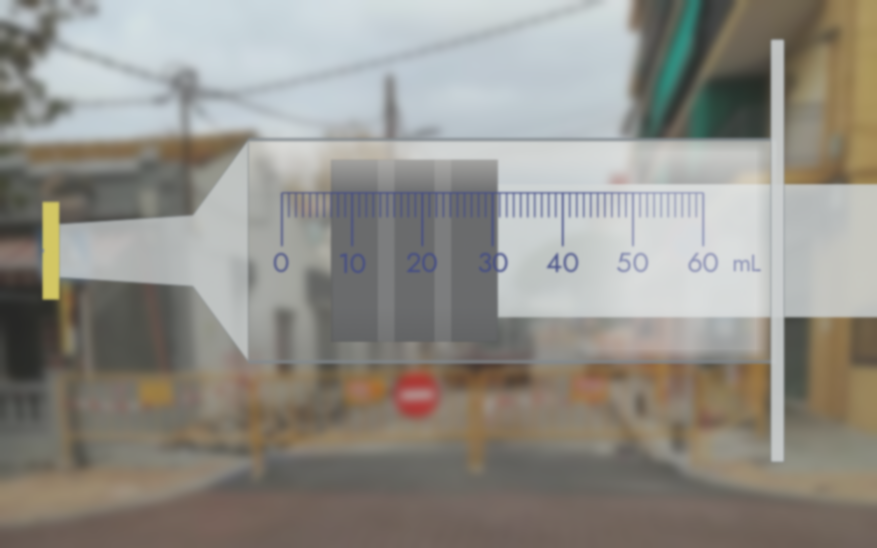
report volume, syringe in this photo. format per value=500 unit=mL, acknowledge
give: value=7 unit=mL
